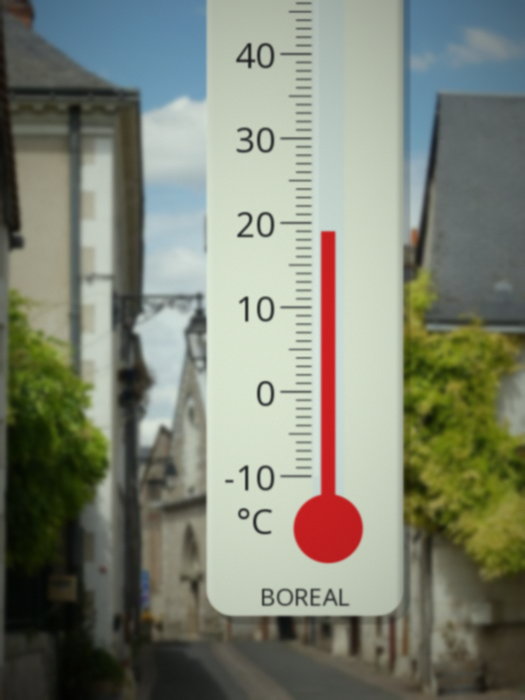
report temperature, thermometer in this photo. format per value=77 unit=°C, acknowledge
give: value=19 unit=°C
